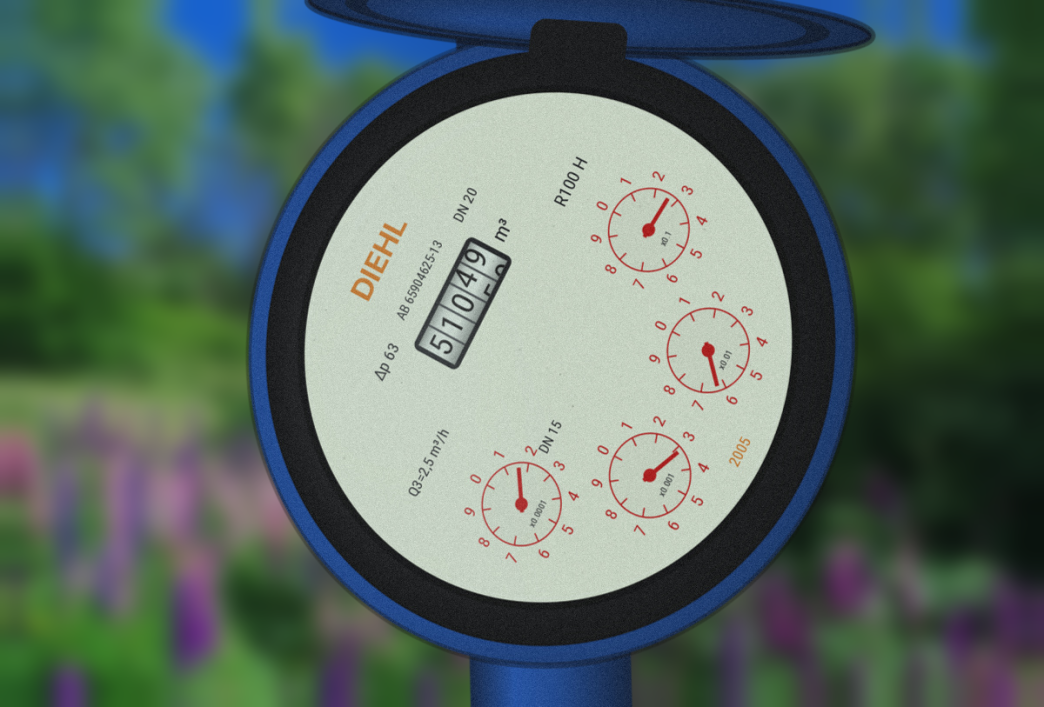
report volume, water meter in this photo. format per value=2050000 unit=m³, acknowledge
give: value=51049.2631 unit=m³
